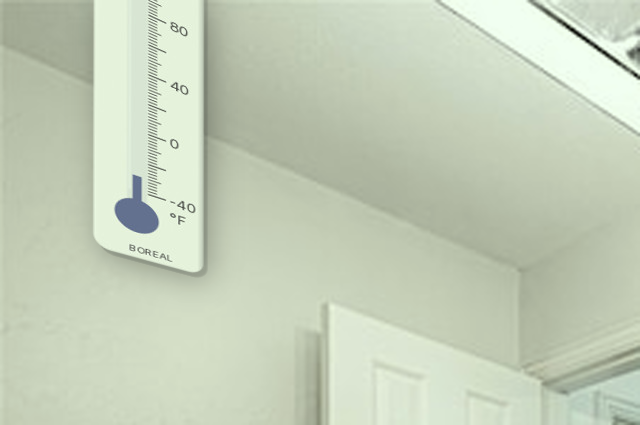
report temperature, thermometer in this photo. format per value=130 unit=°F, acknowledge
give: value=-30 unit=°F
